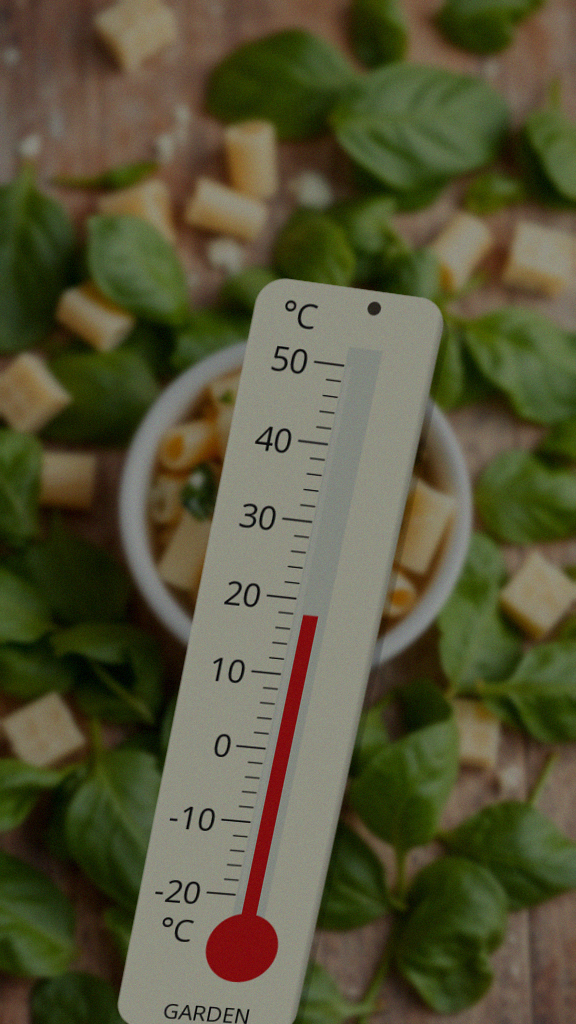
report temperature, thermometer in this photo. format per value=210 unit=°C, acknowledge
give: value=18 unit=°C
